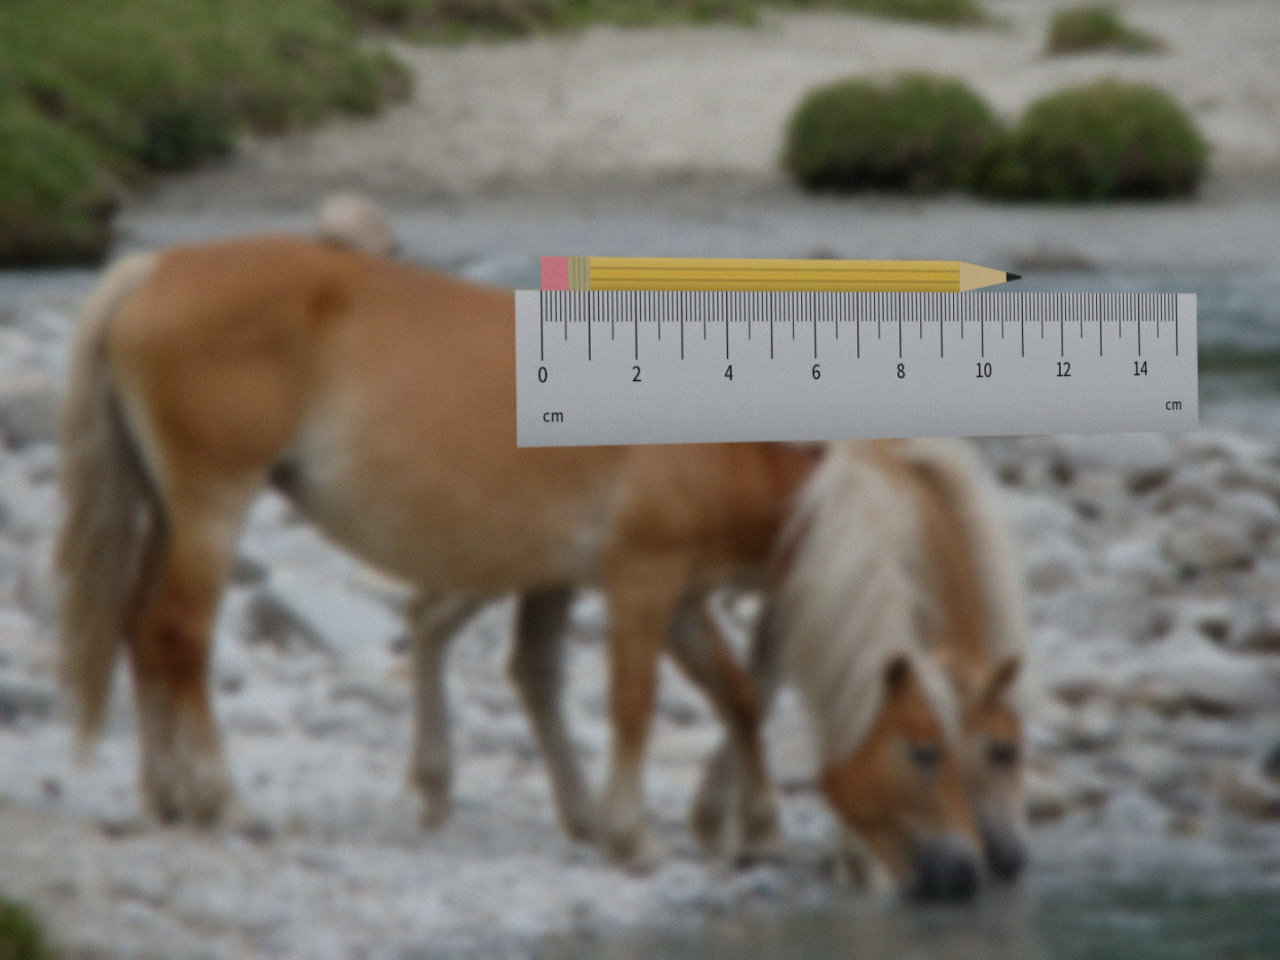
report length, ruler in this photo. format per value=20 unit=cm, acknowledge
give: value=11 unit=cm
